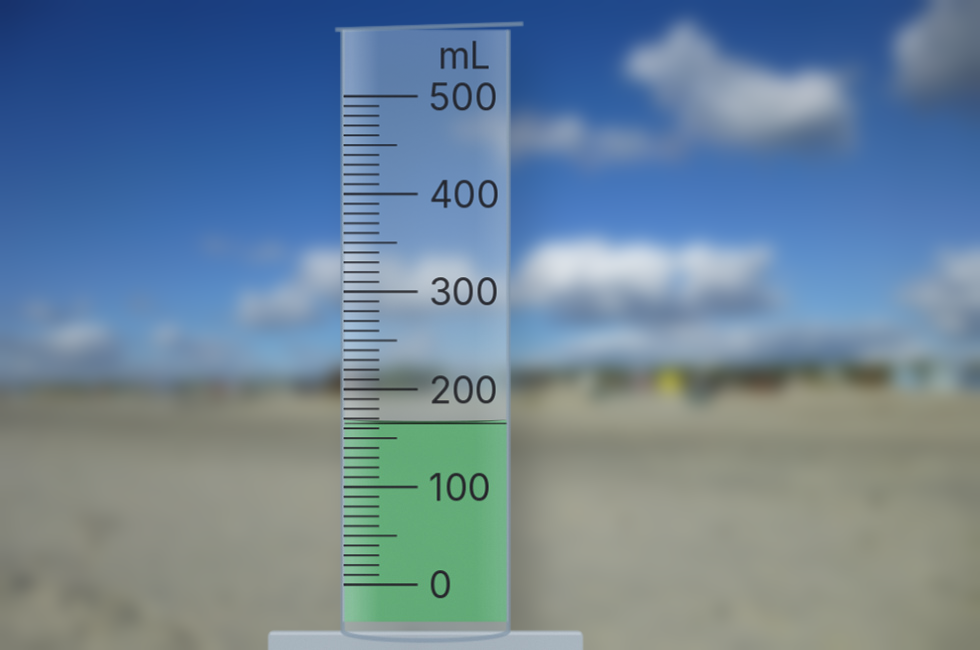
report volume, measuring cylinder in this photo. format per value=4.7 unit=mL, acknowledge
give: value=165 unit=mL
